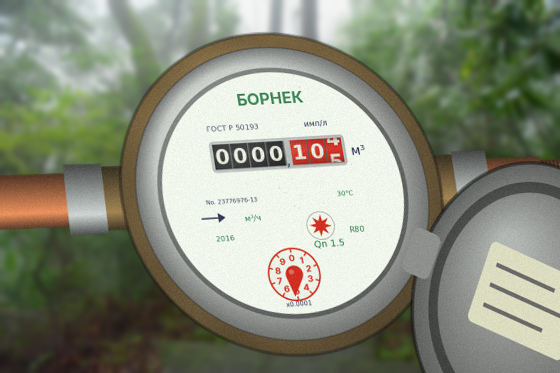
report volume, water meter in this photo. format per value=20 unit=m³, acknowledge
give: value=0.1045 unit=m³
